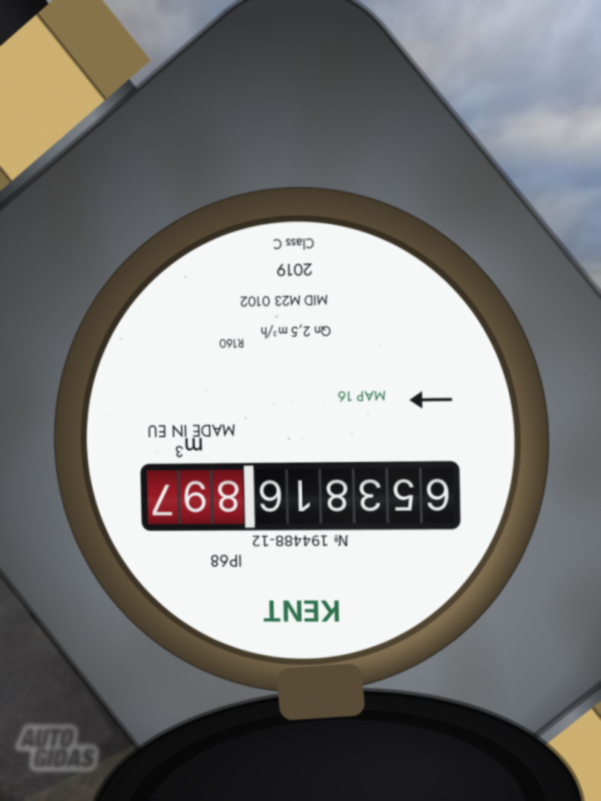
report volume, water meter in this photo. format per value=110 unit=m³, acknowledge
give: value=653816.897 unit=m³
